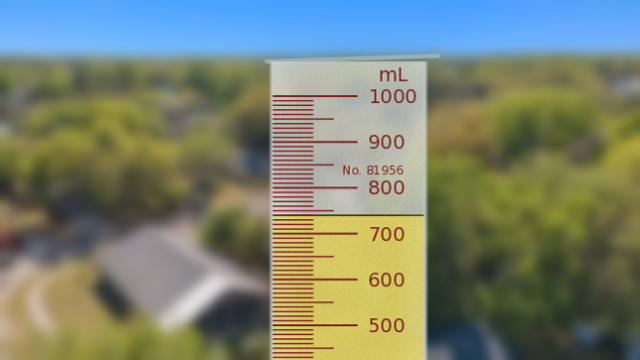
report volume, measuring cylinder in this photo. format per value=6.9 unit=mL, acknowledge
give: value=740 unit=mL
